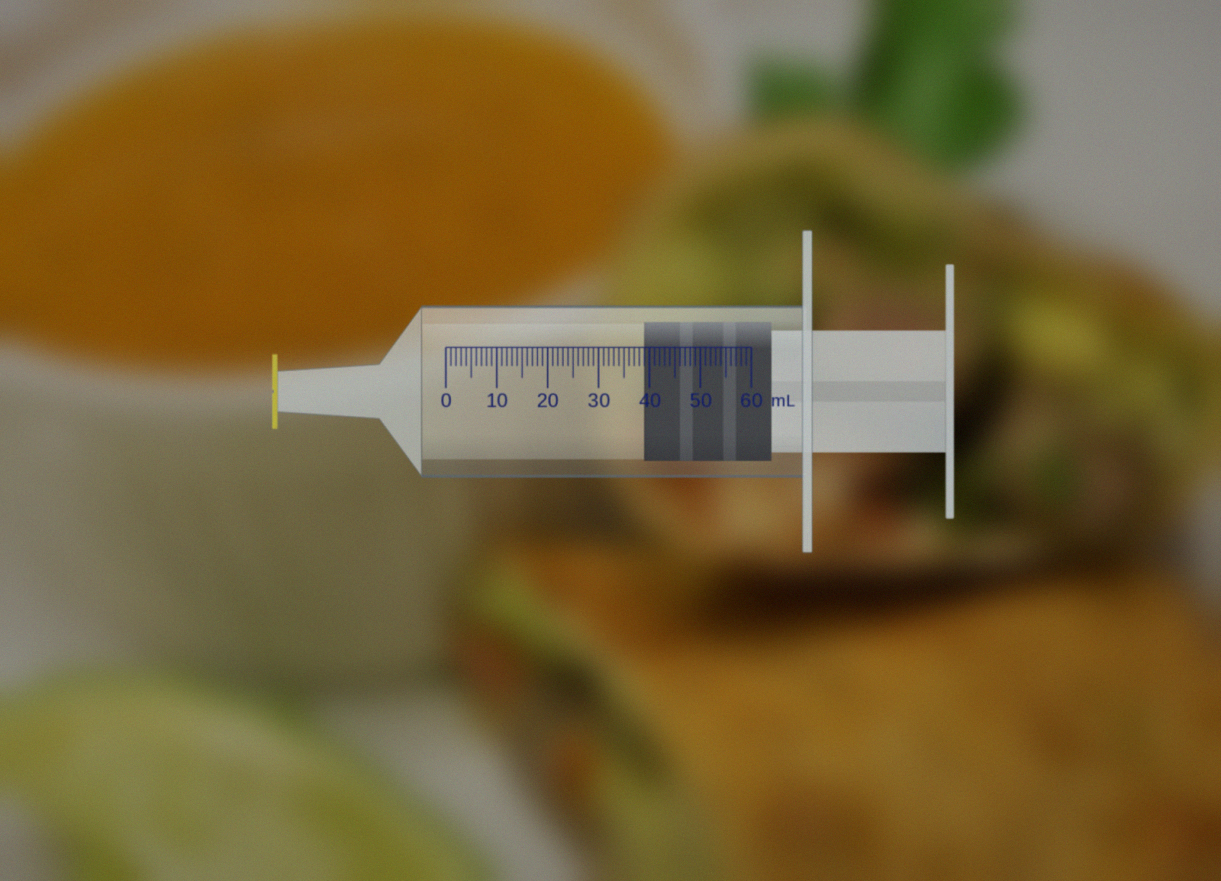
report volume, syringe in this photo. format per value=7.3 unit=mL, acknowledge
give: value=39 unit=mL
